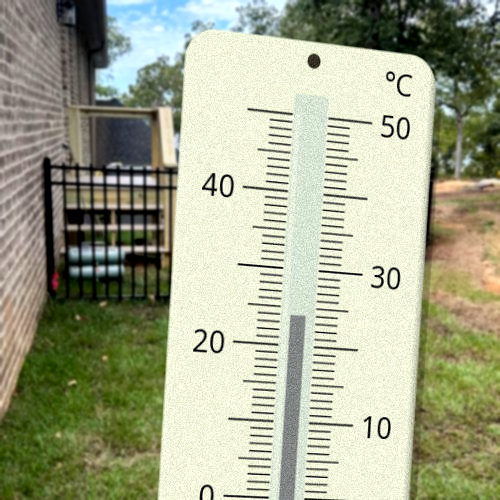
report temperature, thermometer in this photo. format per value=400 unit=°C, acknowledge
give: value=24 unit=°C
